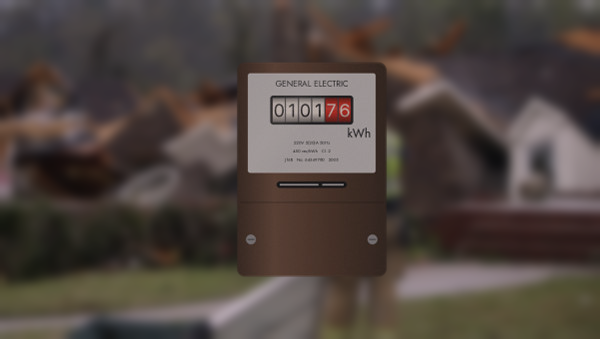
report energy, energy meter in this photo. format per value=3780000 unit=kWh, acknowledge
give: value=101.76 unit=kWh
